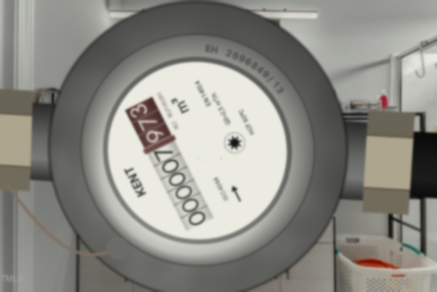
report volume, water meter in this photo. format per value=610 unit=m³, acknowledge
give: value=7.973 unit=m³
